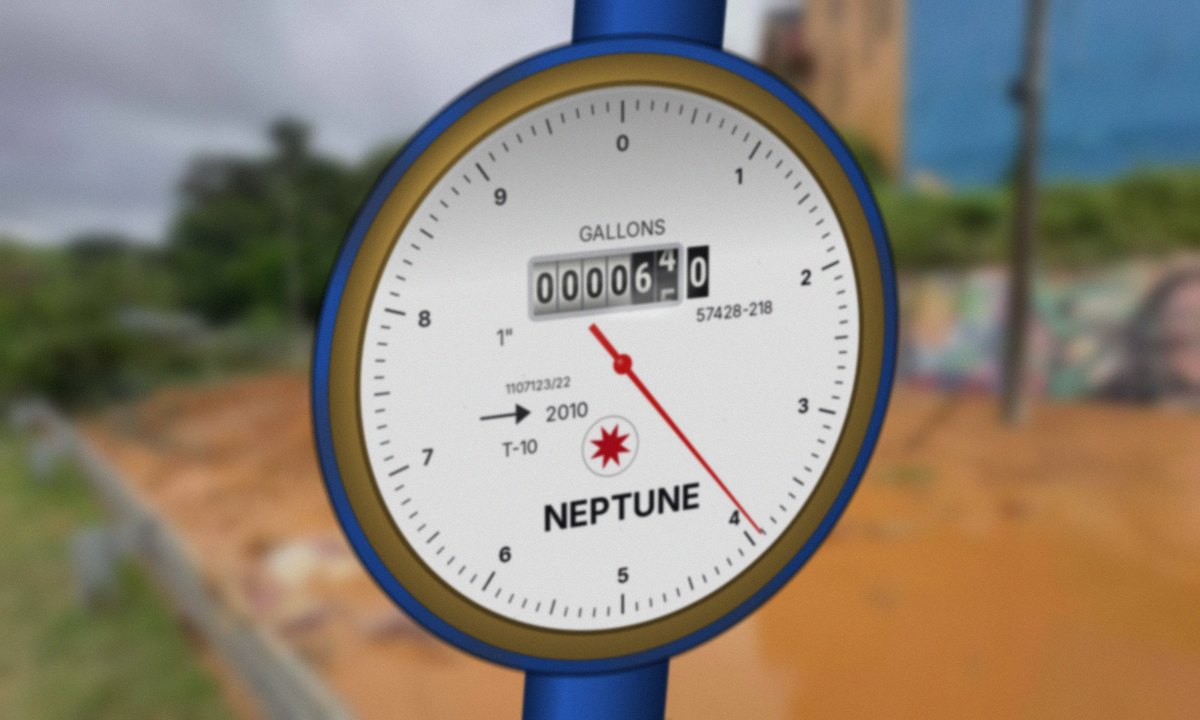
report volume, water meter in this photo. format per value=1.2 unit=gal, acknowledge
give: value=643.9 unit=gal
